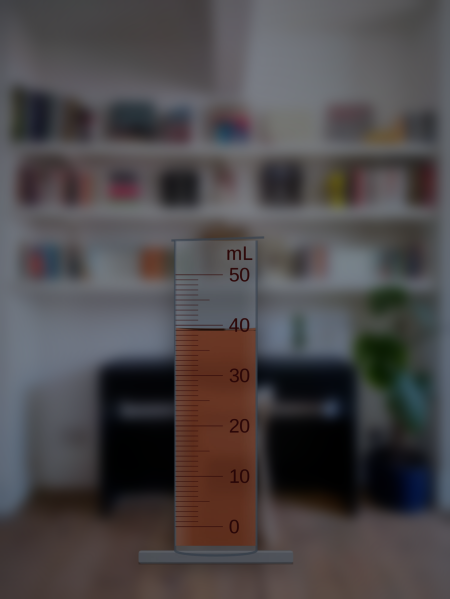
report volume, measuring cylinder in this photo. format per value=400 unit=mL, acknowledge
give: value=39 unit=mL
